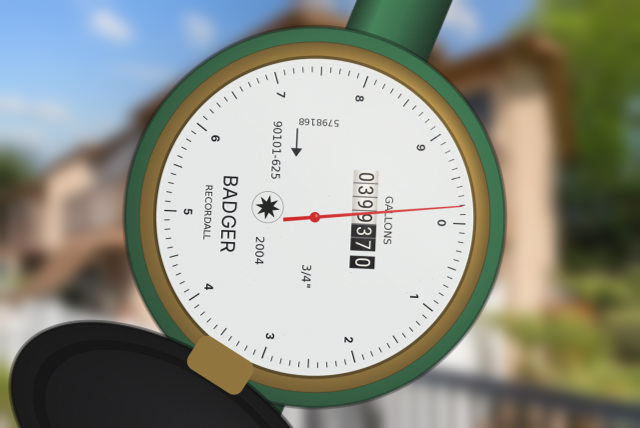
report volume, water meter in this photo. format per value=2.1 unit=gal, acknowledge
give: value=399369.8 unit=gal
